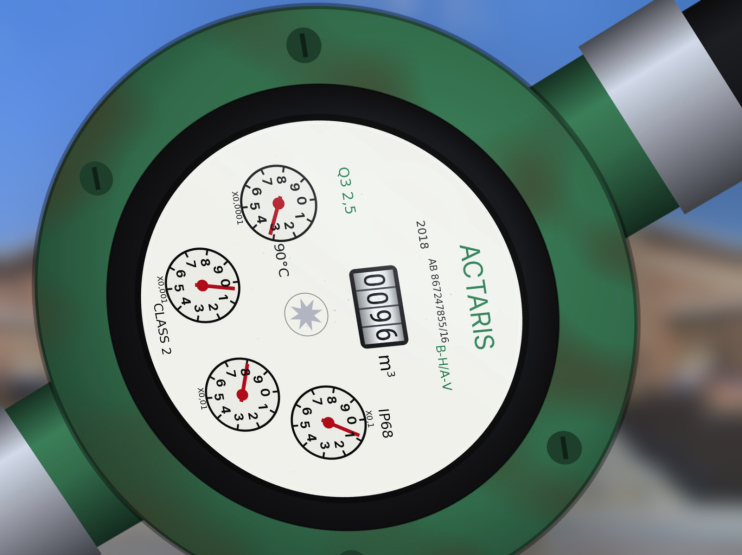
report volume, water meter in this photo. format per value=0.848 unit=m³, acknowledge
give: value=96.0803 unit=m³
